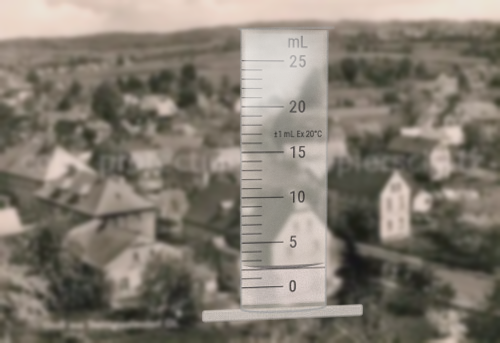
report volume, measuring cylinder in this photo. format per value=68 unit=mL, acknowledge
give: value=2 unit=mL
